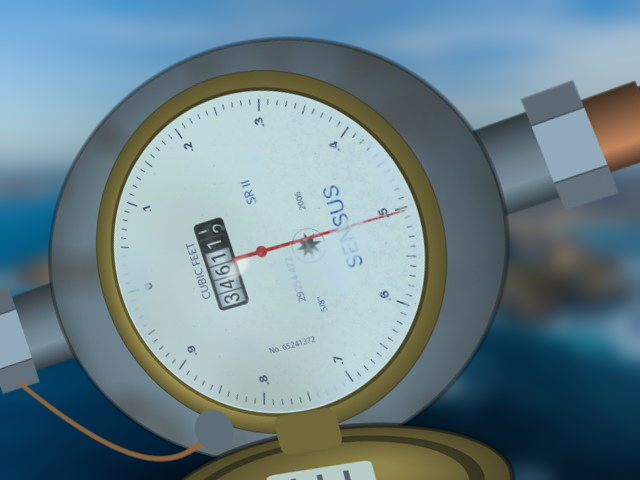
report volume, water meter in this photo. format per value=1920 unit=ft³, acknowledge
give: value=346111.50 unit=ft³
